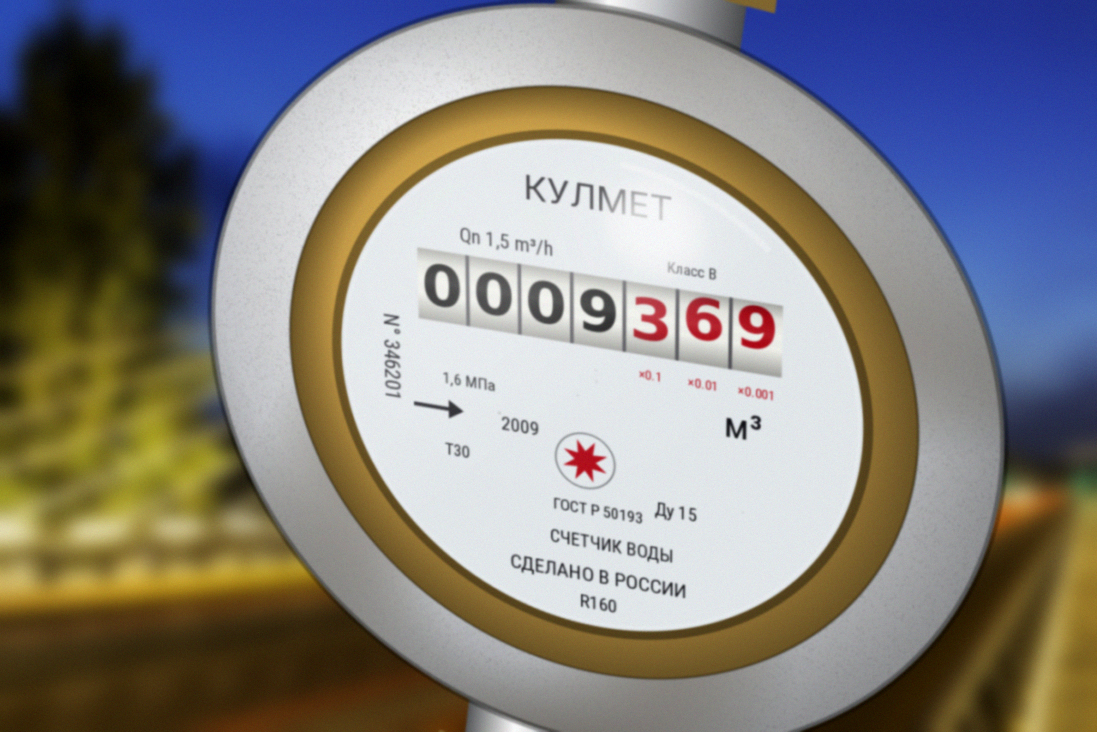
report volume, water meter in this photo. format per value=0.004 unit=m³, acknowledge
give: value=9.369 unit=m³
